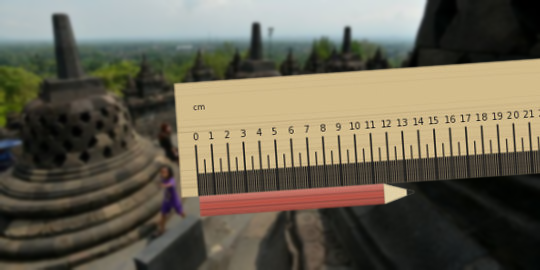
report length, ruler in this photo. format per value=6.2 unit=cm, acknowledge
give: value=13.5 unit=cm
